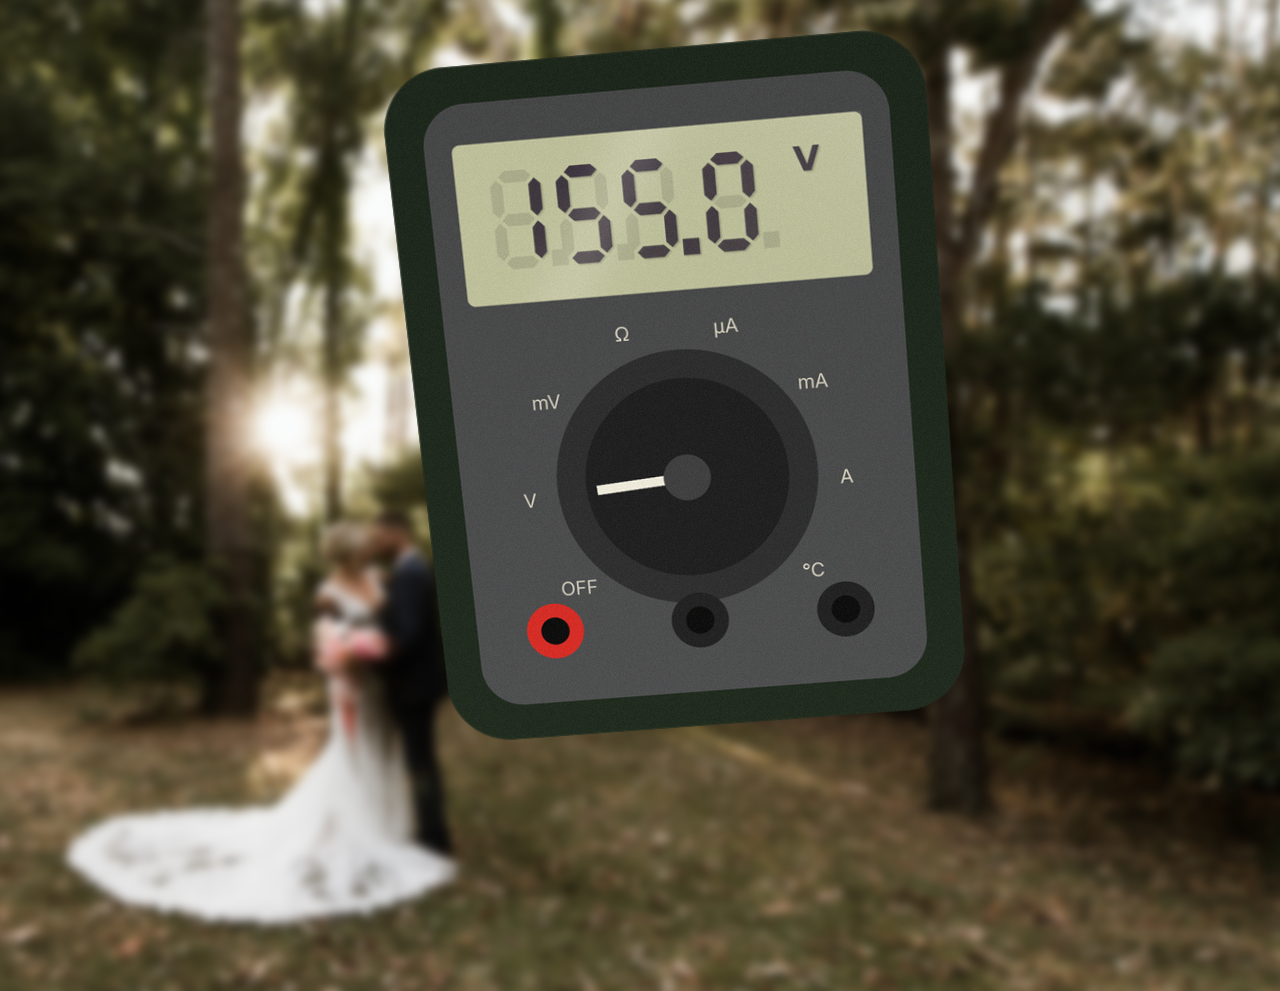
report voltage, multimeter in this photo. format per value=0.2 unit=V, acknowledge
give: value=155.0 unit=V
